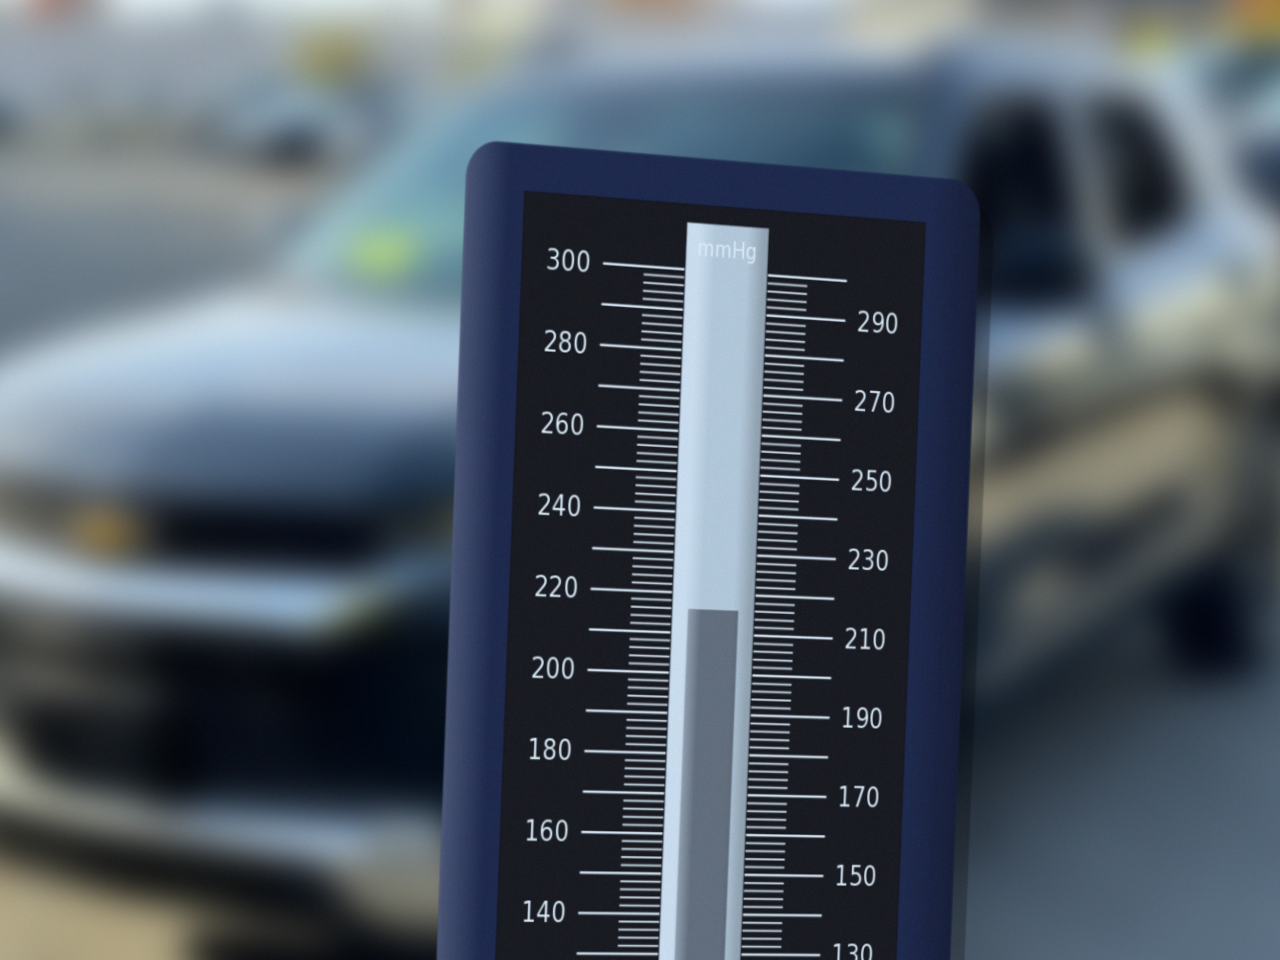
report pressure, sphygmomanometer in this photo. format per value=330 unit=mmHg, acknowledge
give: value=216 unit=mmHg
